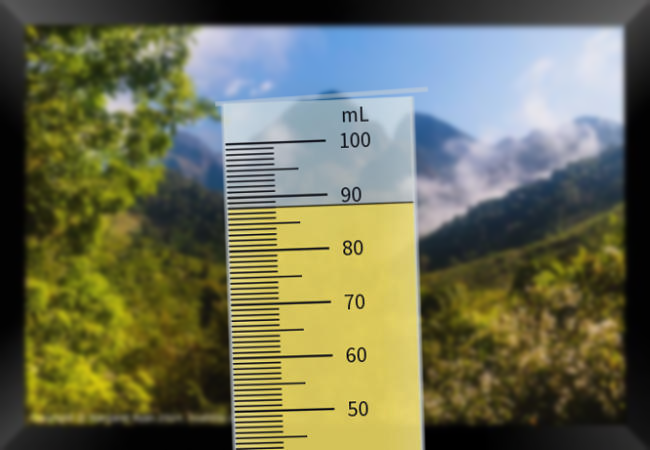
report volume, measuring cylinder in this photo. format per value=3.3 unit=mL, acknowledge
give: value=88 unit=mL
